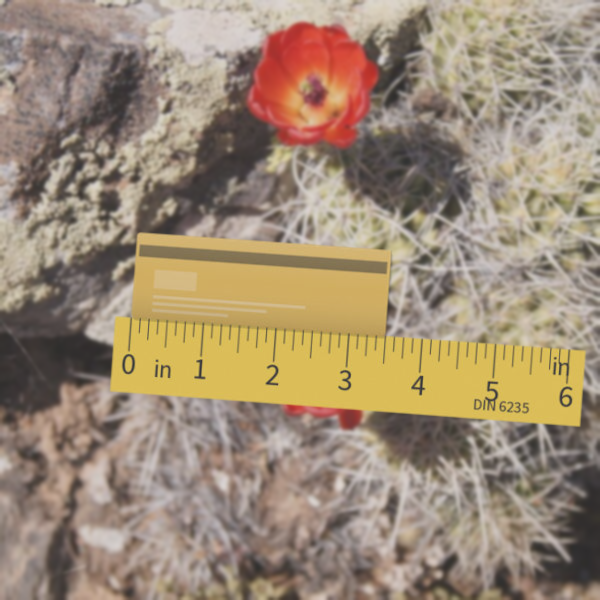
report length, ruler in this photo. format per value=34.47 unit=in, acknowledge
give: value=3.5 unit=in
